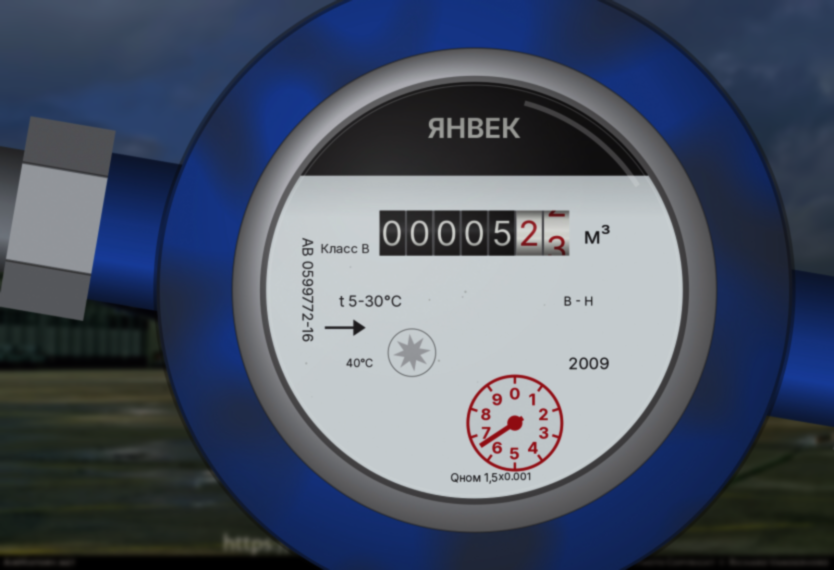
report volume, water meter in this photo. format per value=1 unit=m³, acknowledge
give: value=5.226 unit=m³
